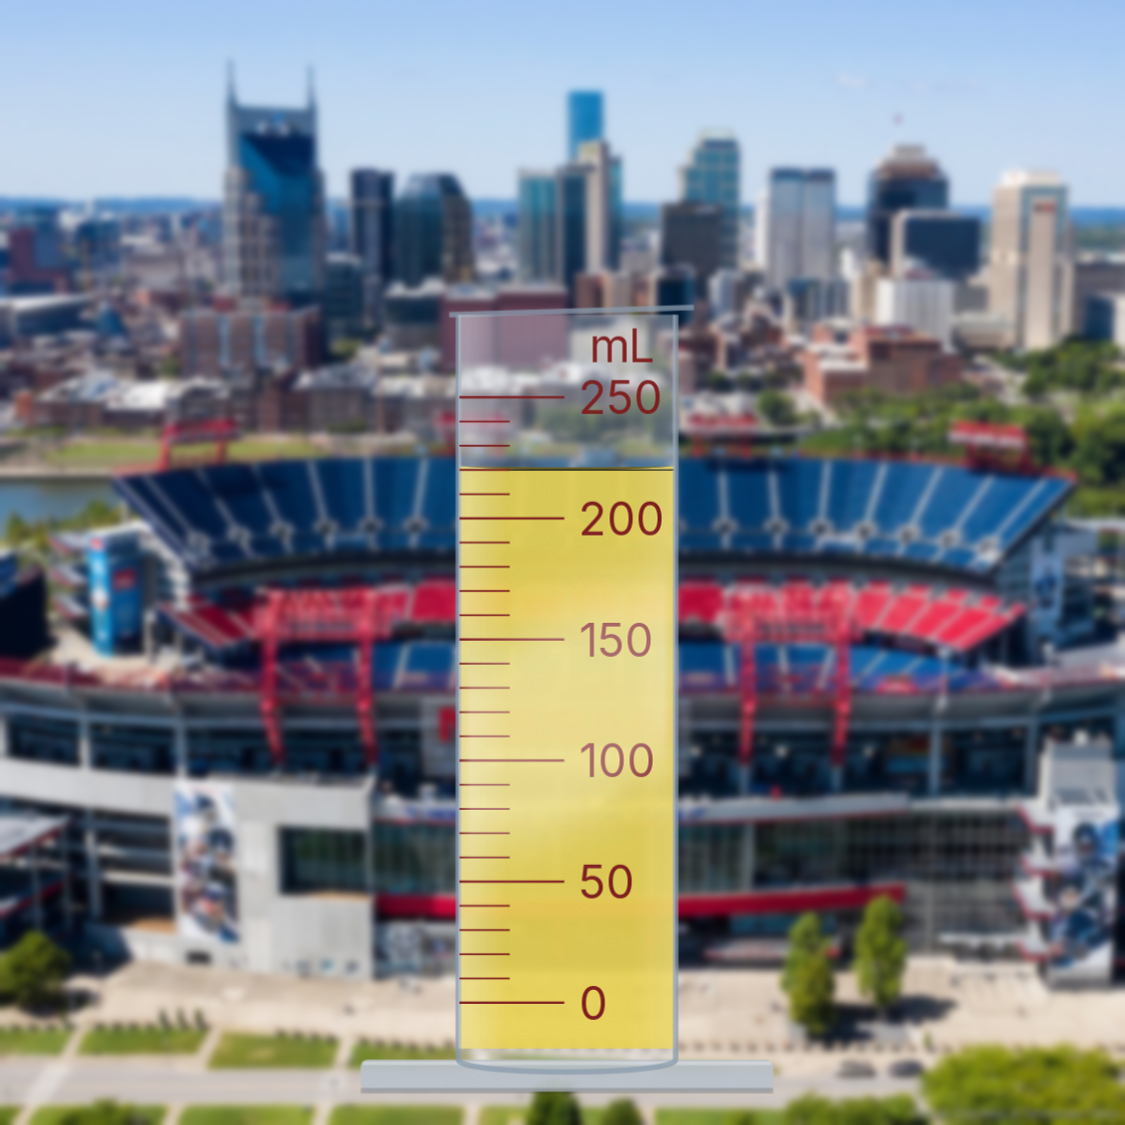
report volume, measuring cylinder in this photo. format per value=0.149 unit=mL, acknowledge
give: value=220 unit=mL
